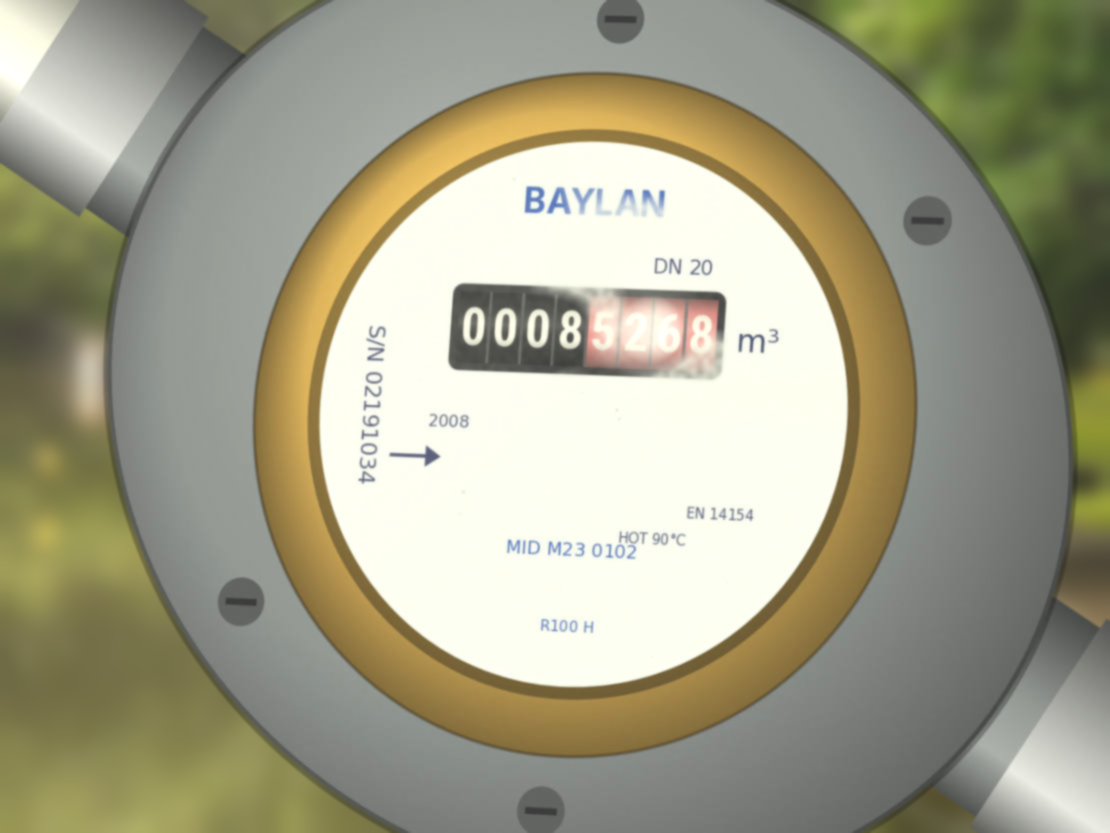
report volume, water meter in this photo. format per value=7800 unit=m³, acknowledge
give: value=8.5268 unit=m³
